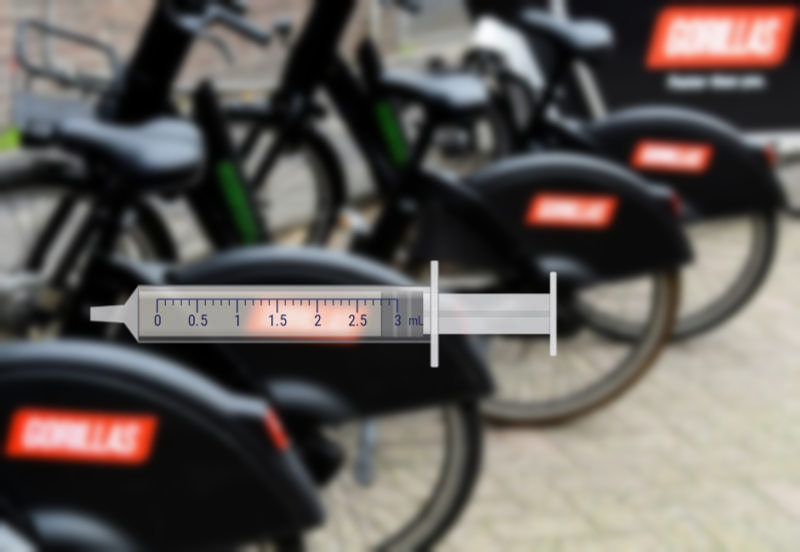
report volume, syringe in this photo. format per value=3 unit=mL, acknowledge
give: value=2.8 unit=mL
